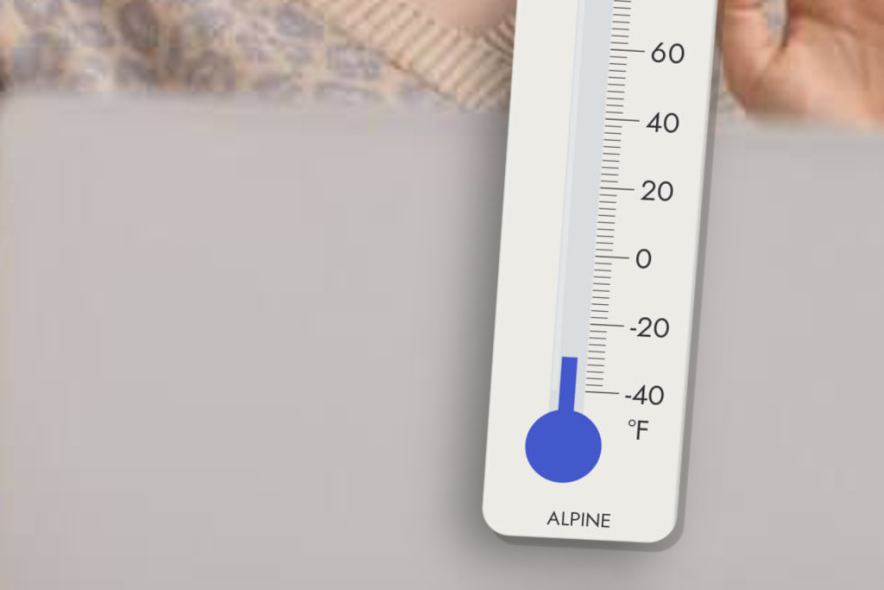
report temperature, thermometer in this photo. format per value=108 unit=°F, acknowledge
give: value=-30 unit=°F
